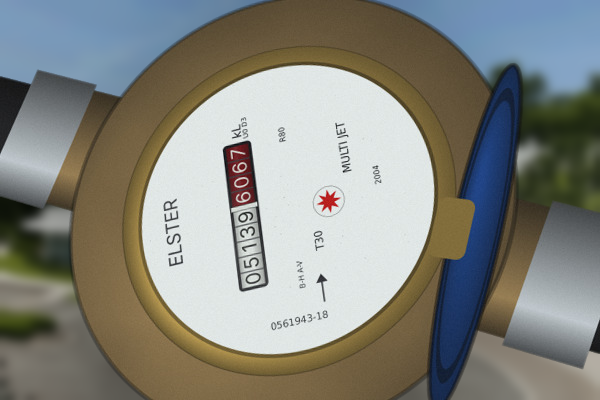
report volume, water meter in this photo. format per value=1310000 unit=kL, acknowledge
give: value=5139.6067 unit=kL
